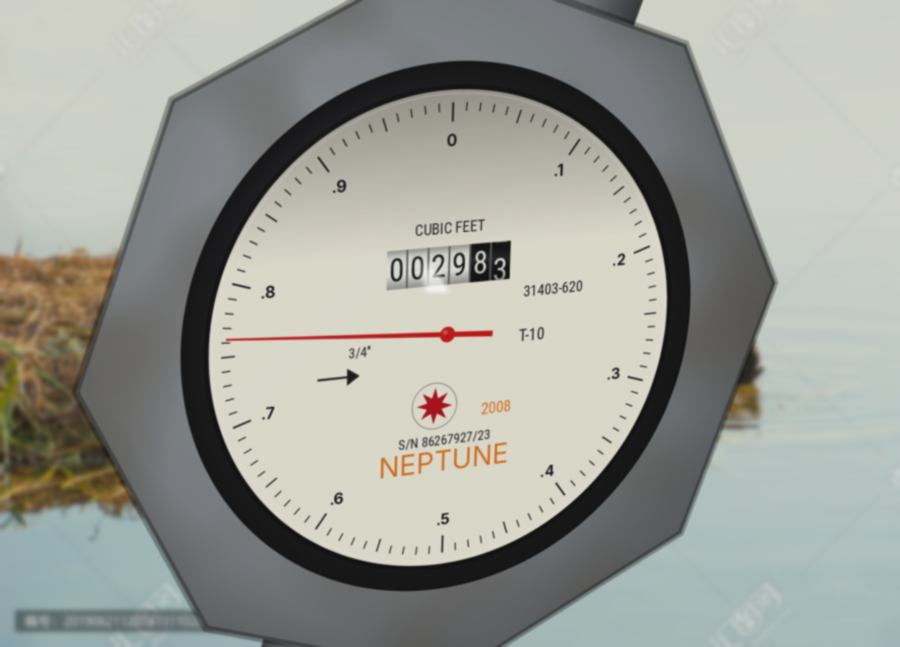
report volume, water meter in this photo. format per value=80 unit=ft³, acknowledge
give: value=2982.76 unit=ft³
